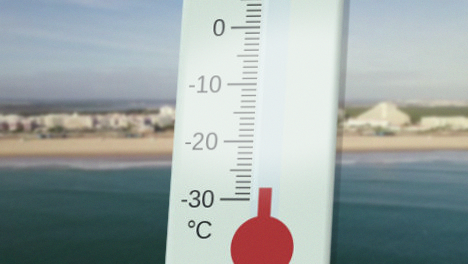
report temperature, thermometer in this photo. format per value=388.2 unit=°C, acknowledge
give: value=-28 unit=°C
